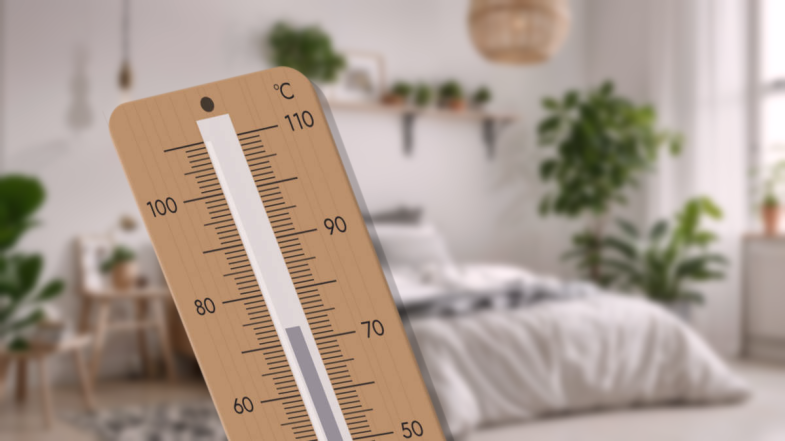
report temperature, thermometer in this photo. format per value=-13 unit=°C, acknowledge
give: value=73 unit=°C
